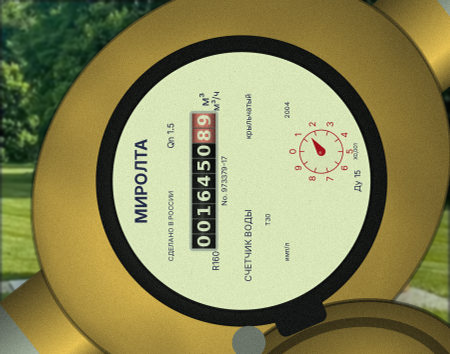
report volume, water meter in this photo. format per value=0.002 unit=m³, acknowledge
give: value=16450.891 unit=m³
